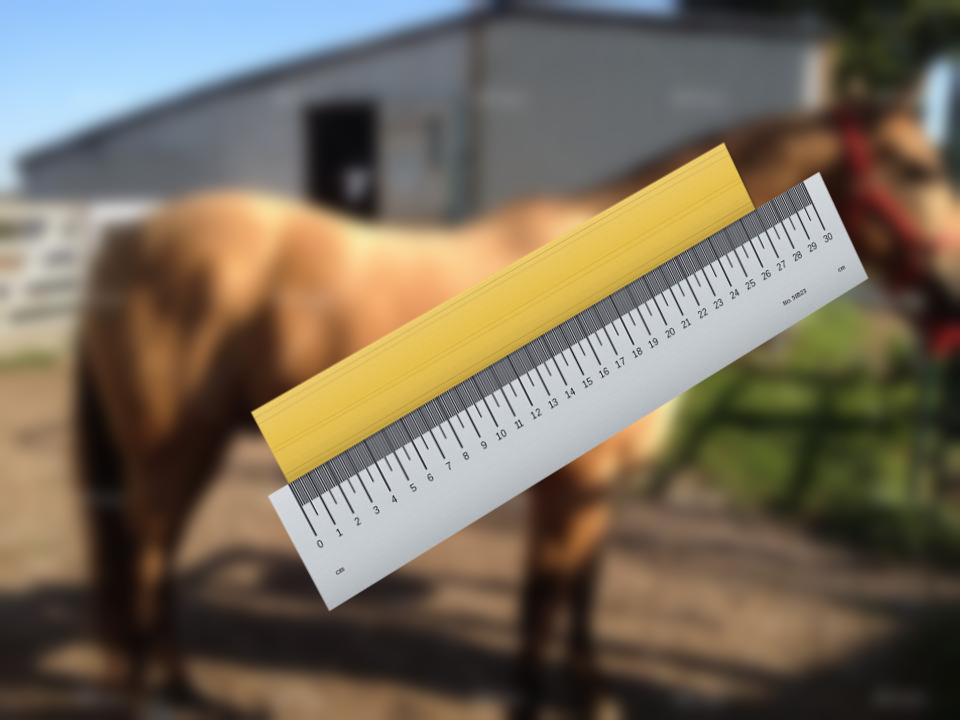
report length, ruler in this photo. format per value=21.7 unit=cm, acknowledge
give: value=27 unit=cm
